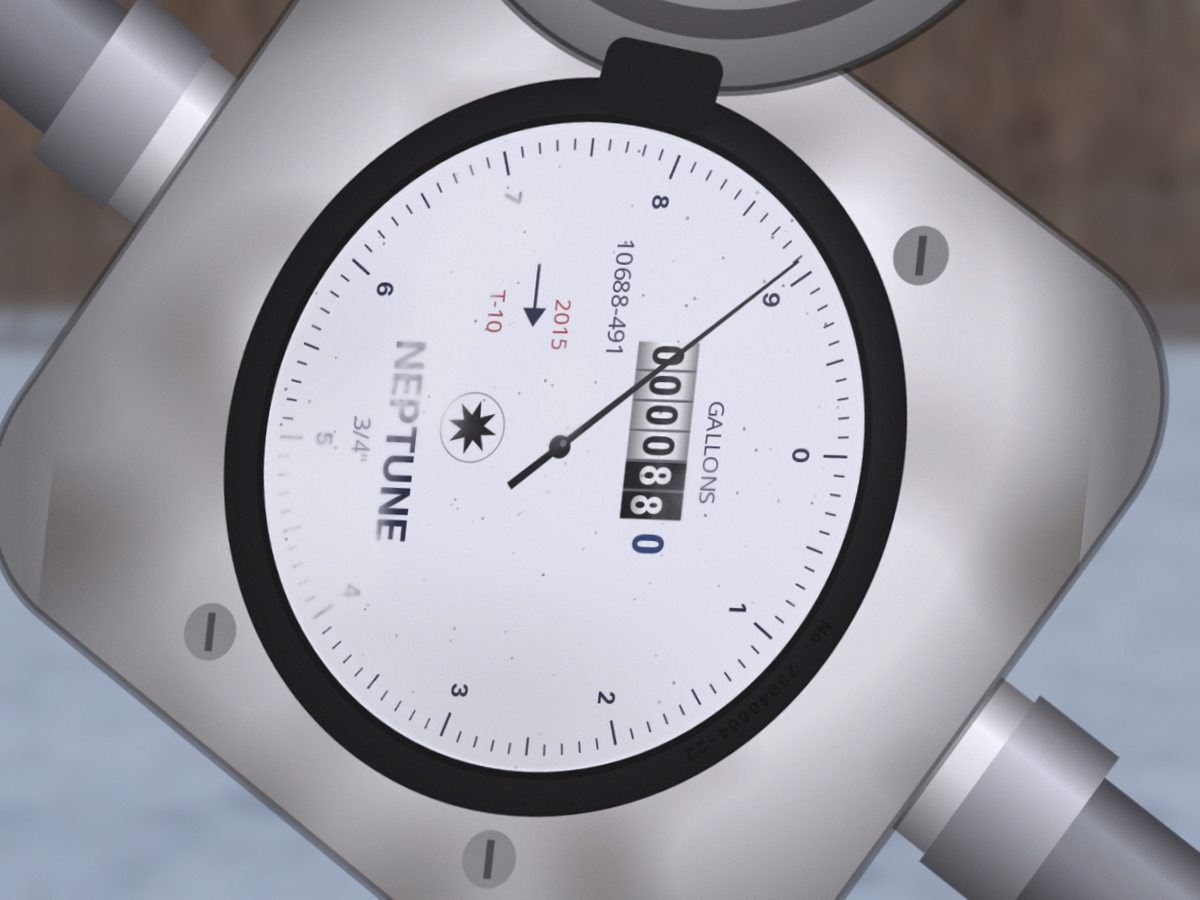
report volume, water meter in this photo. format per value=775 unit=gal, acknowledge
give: value=878.9 unit=gal
